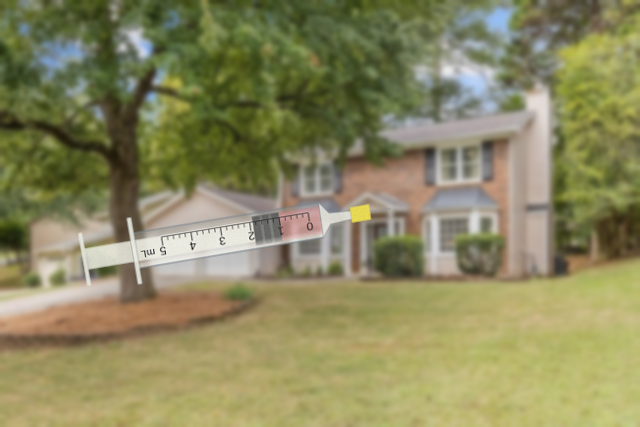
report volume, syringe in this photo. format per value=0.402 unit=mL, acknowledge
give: value=1 unit=mL
